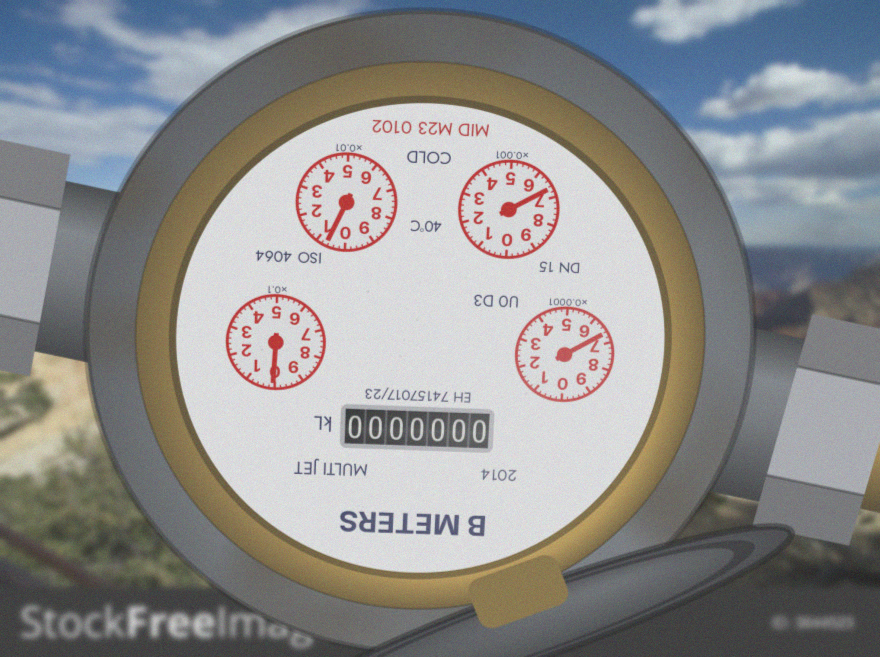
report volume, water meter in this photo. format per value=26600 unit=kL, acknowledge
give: value=0.0066 unit=kL
